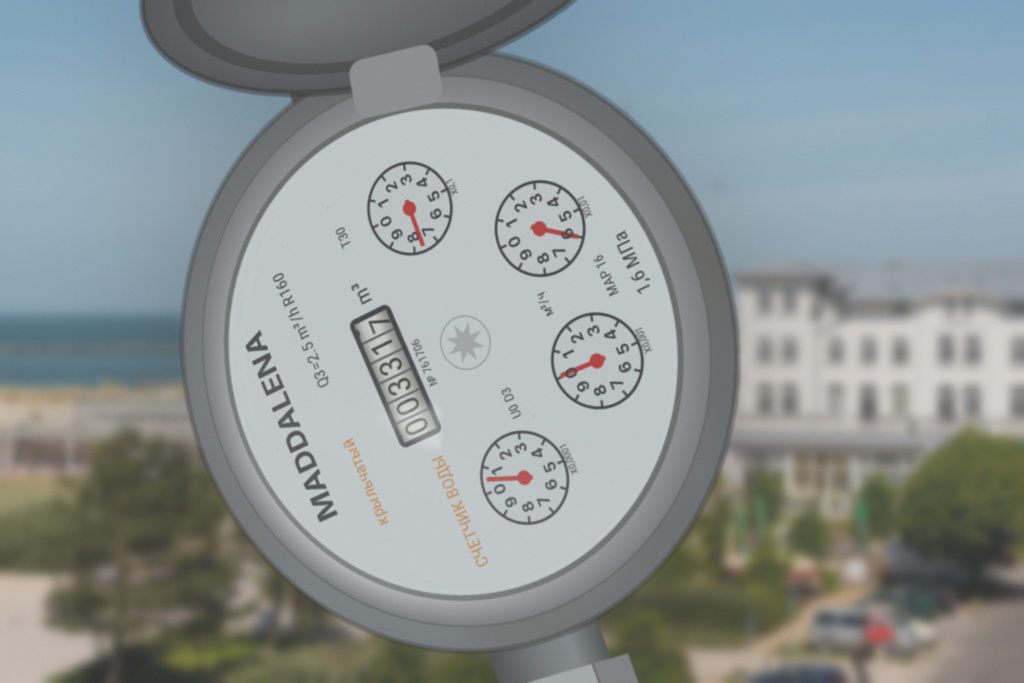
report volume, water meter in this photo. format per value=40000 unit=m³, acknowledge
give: value=3316.7600 unit=m³
